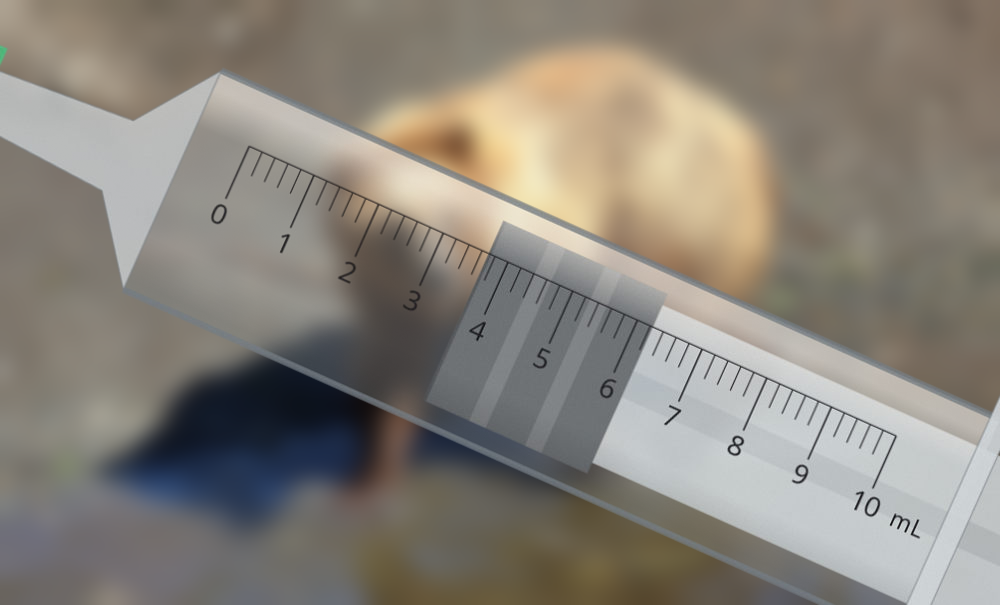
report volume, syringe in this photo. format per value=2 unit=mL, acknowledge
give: value=3.7 unit=mL
